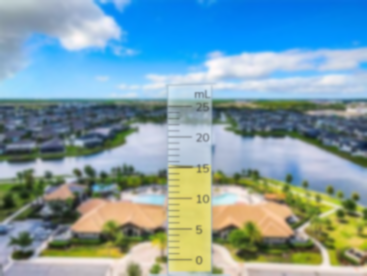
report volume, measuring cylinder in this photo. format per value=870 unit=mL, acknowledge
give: value=15 unit=mL
